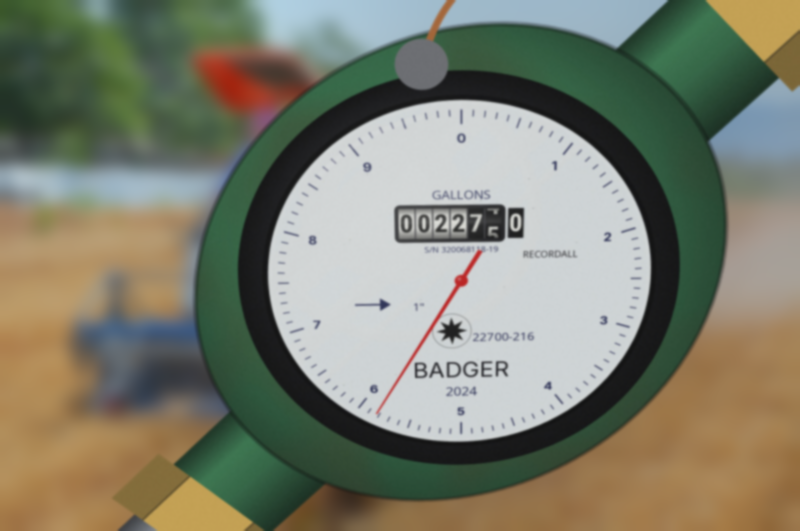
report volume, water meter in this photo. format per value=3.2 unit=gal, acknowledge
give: value=22745.8 unit=gal
